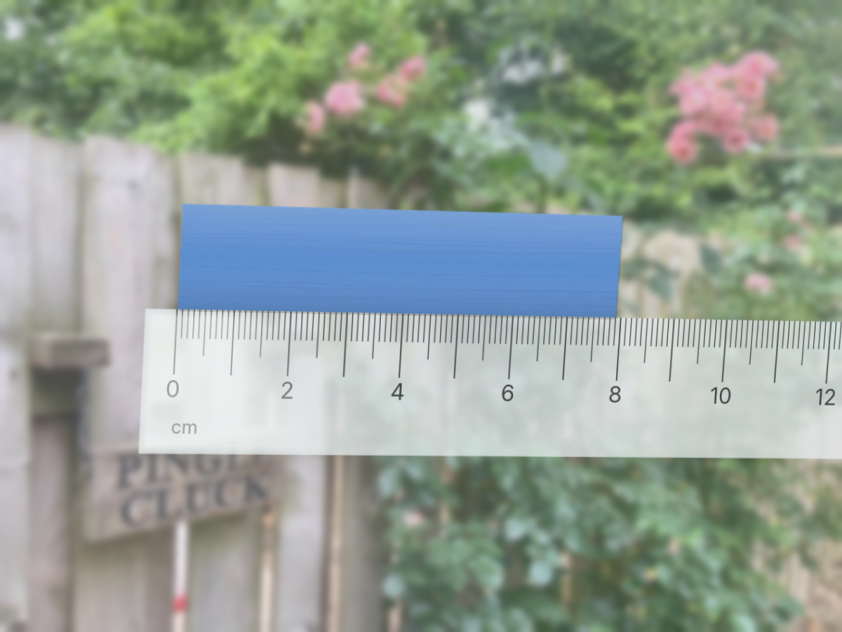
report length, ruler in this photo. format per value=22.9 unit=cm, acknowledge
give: value=7.9 unit=cm
